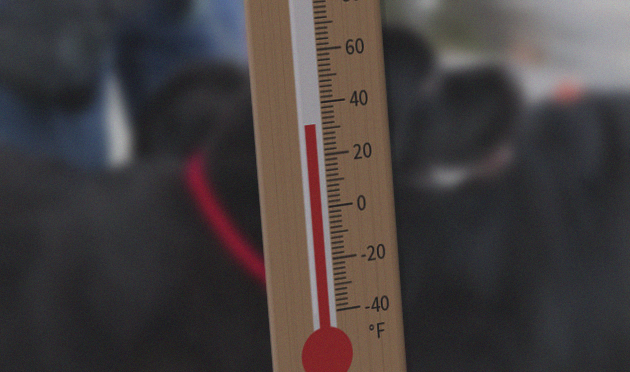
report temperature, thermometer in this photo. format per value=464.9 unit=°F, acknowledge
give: value=32 unit=°F
